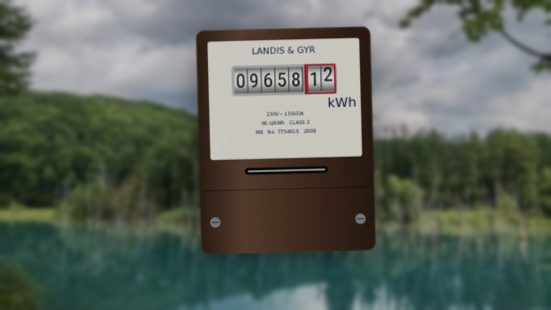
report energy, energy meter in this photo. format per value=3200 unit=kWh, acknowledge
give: value=9658.12 unit=kWh
